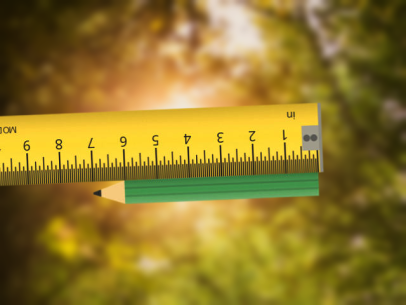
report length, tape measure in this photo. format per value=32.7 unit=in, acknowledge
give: value=7 unit=in
